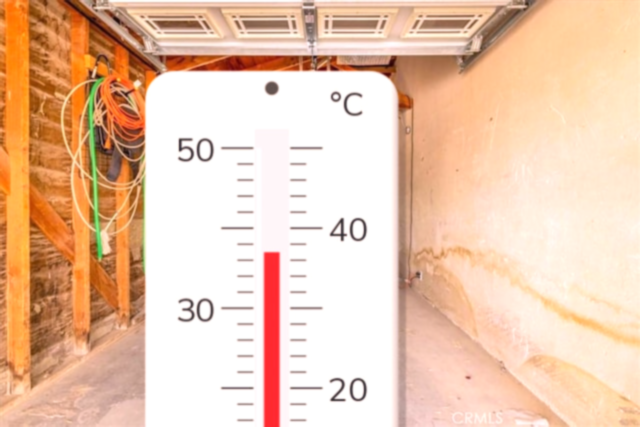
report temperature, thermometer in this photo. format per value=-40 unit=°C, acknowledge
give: value=37 unit=°C
